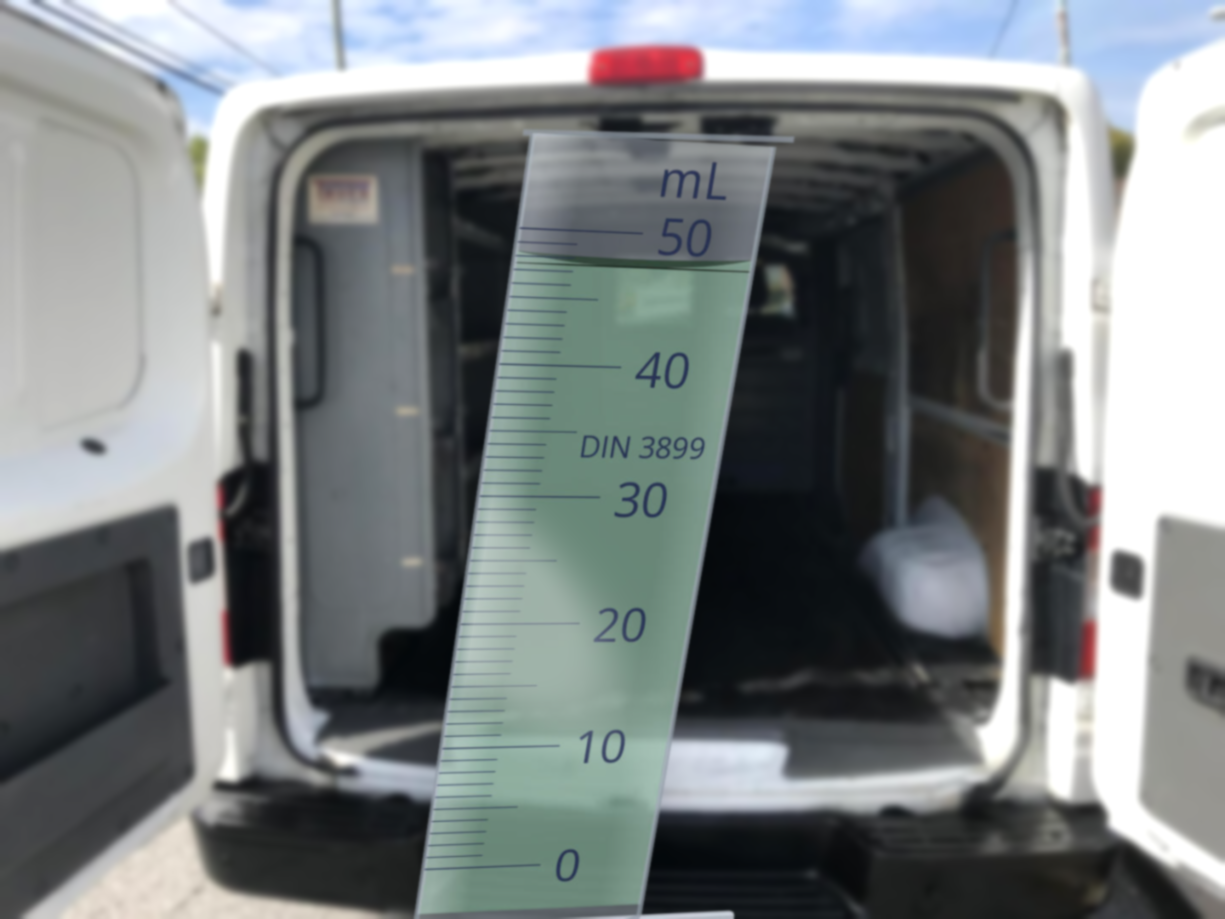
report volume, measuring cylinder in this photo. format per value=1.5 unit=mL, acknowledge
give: value=47.5 unit=mL
